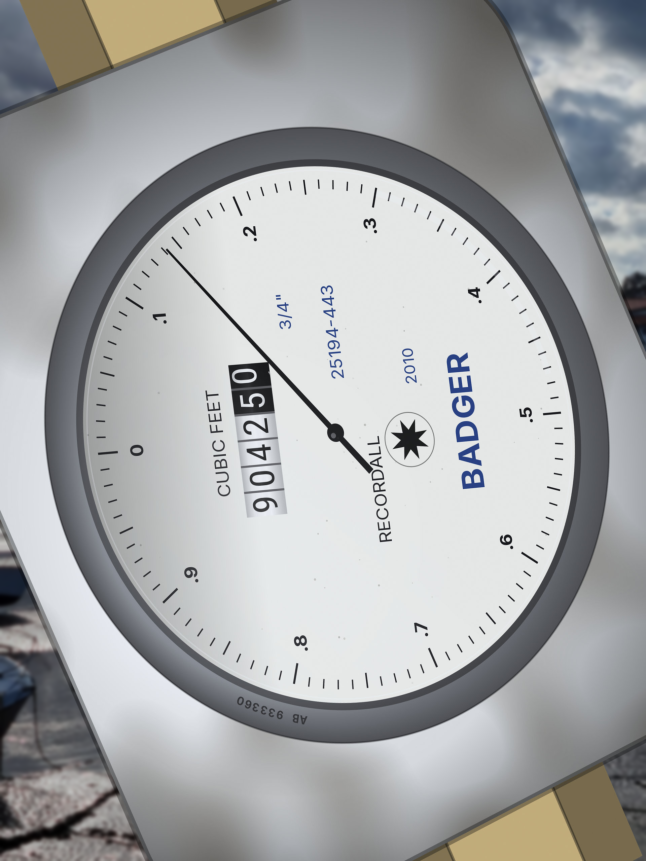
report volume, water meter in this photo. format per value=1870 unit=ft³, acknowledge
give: value=904250.14 unit=ft³
